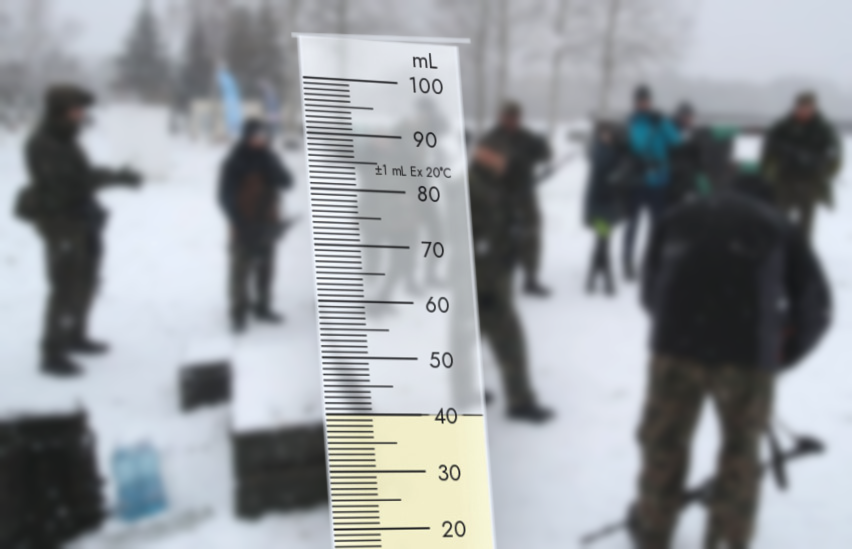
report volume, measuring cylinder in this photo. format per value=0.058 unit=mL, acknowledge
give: value=40 unit=mL
